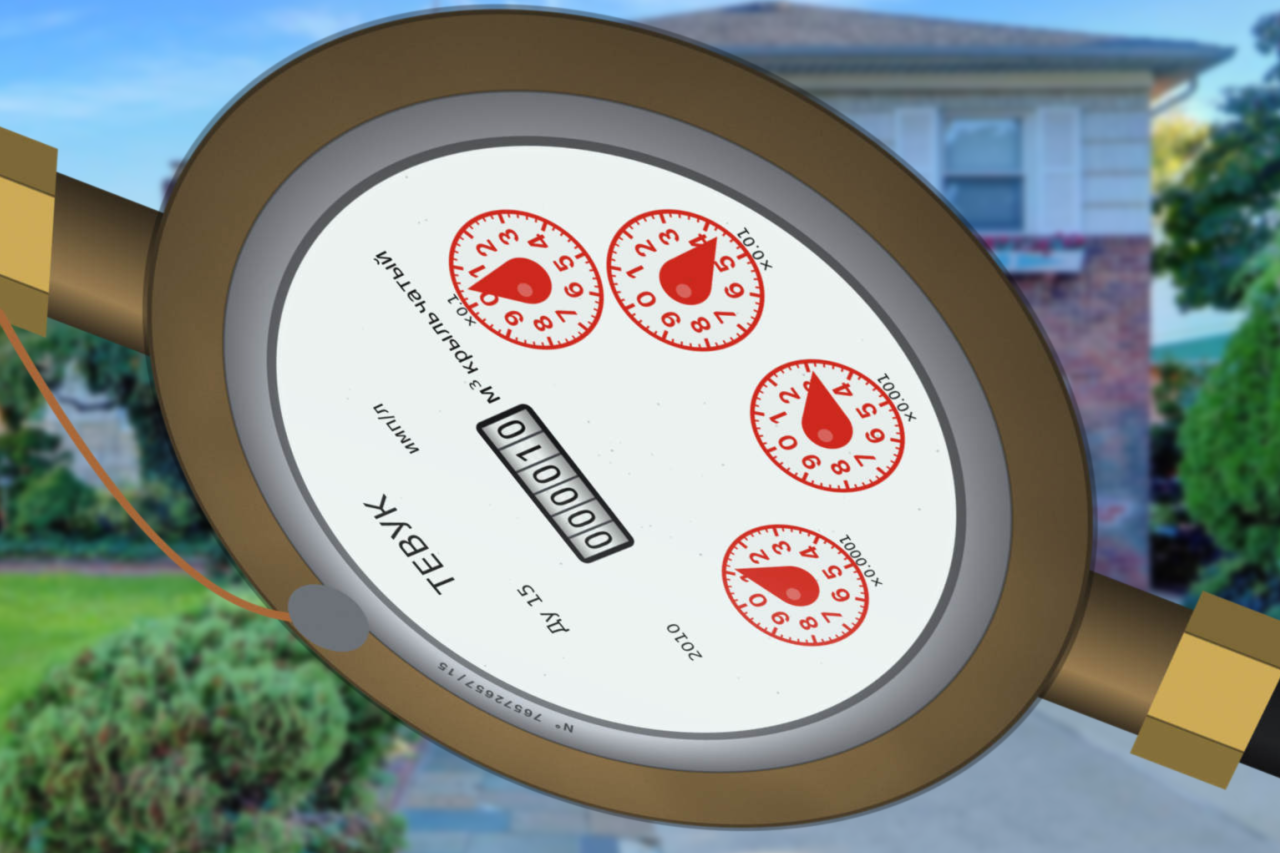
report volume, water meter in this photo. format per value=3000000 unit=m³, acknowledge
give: value=10.0431 unit=m³
